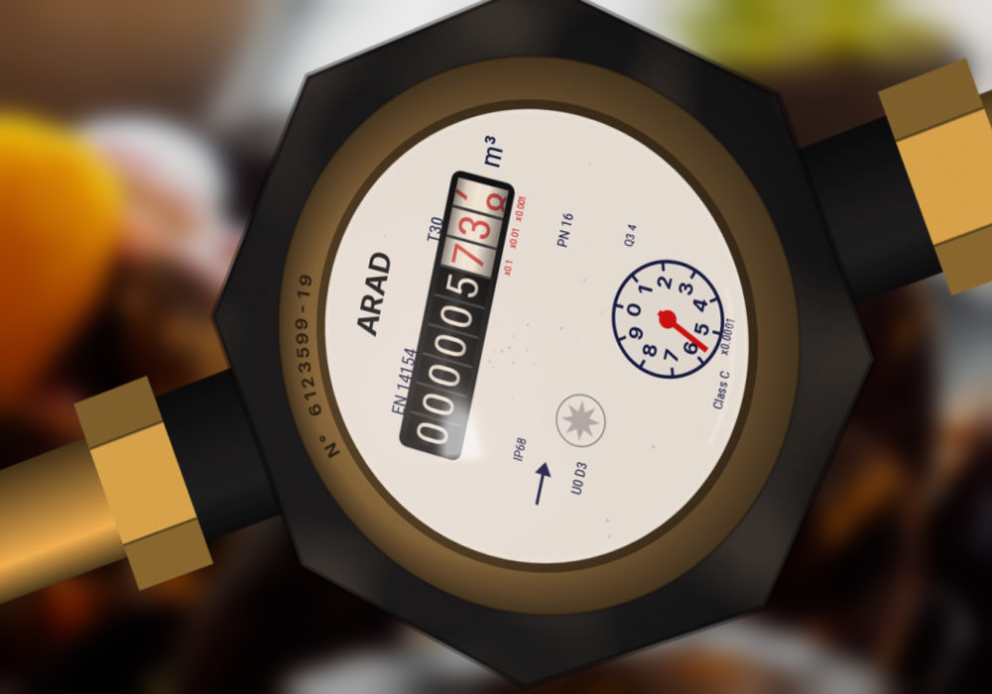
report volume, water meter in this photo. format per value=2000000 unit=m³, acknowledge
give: value=5.7375 unit=m³
